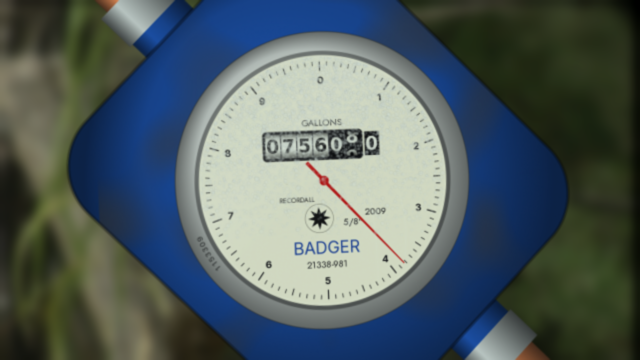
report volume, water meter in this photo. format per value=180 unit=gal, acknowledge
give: value=756083.8 unit=gal
